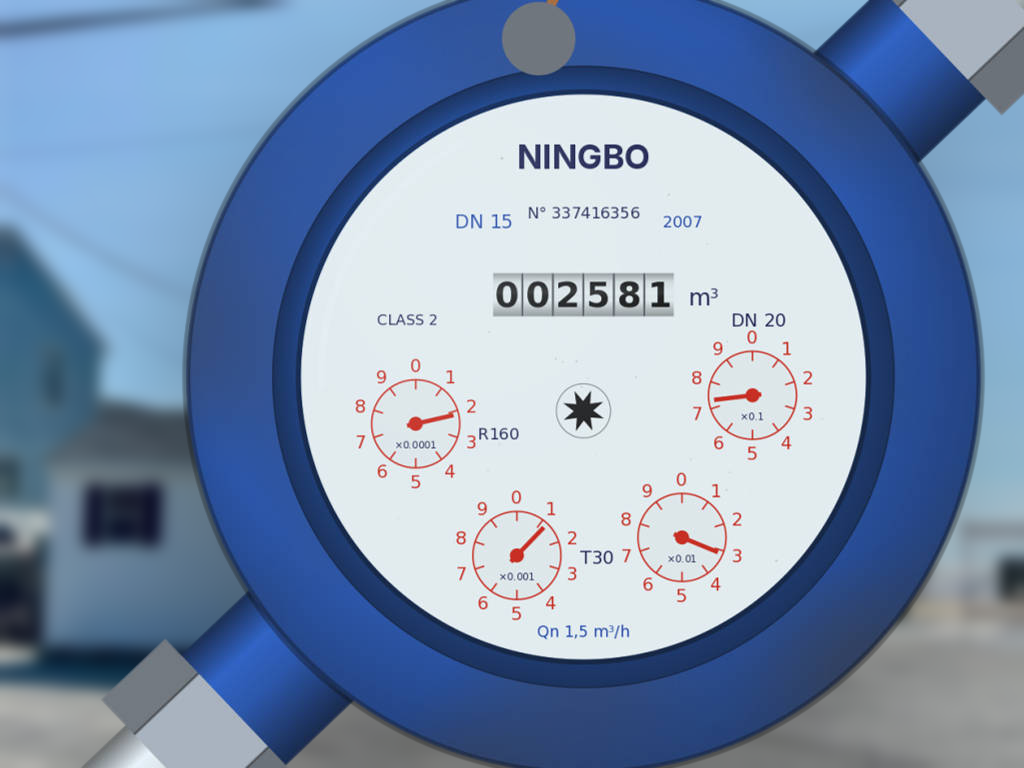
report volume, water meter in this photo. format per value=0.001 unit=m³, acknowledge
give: value=2581.7312 unit=m³
